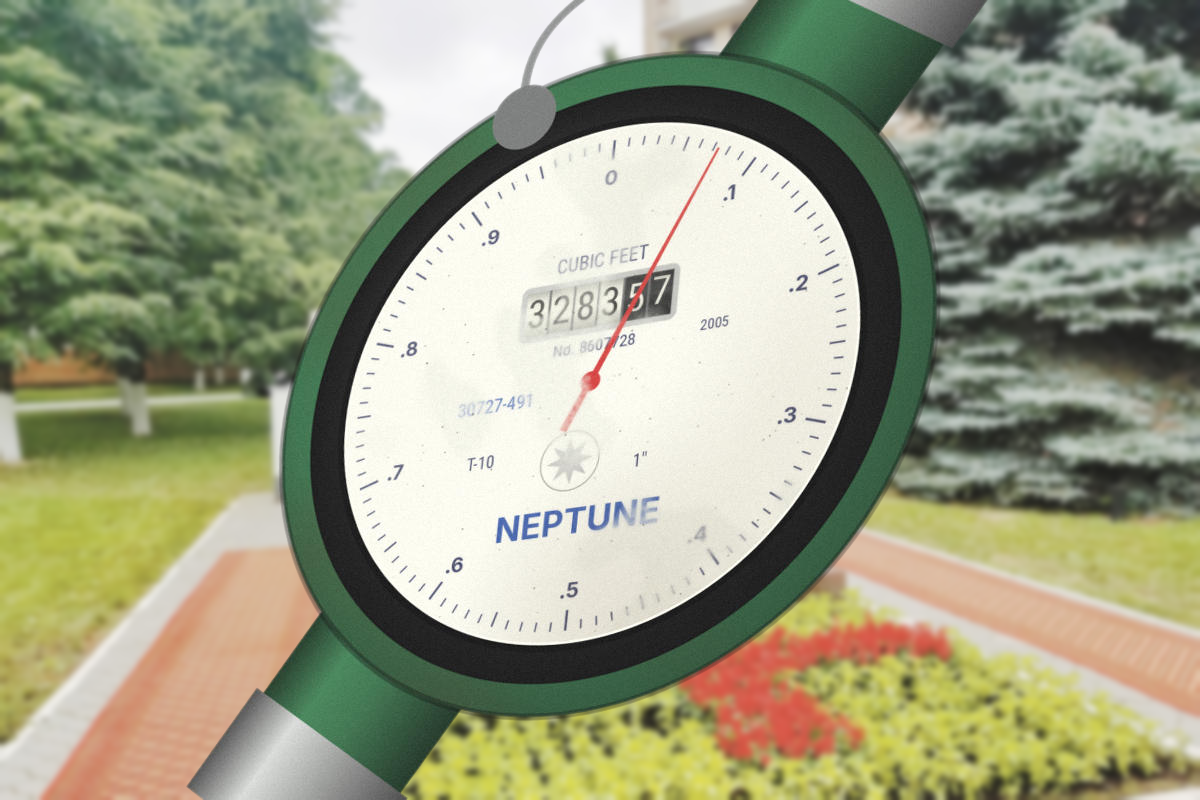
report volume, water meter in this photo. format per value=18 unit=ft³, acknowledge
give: value=328357.07 unit=ft³
